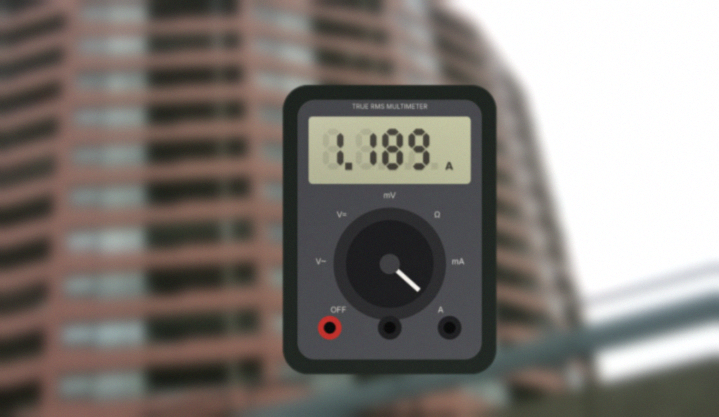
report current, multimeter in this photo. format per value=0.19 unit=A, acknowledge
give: value=1.189 unit=A
